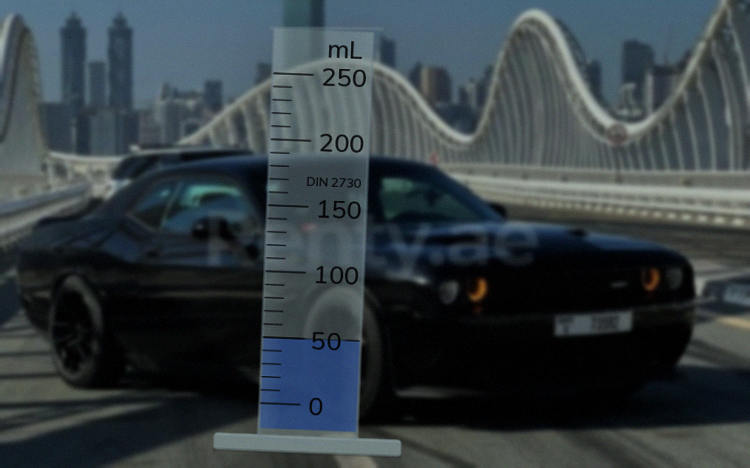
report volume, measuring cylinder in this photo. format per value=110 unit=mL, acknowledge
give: value=50 unit=mL
